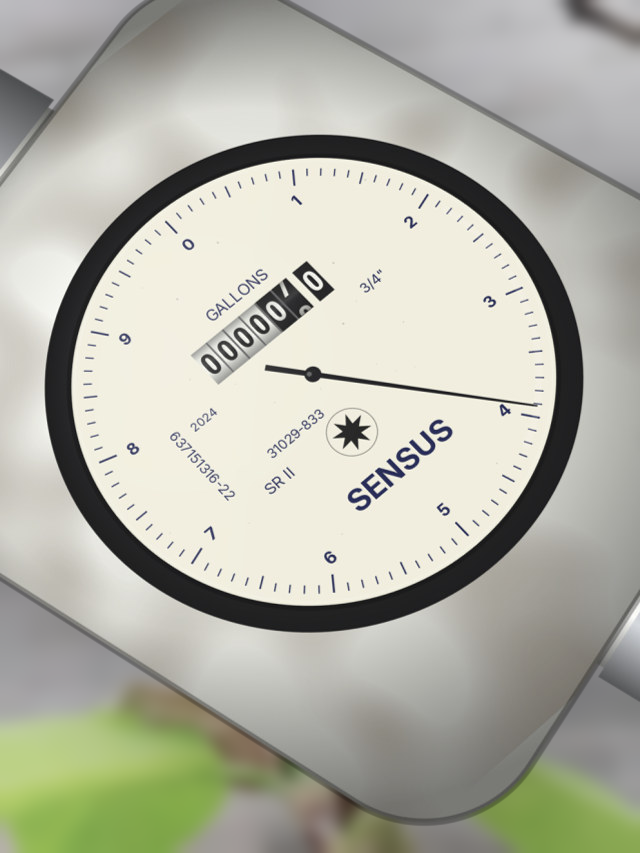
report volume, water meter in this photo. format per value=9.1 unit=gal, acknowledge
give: value=73.9 unit=gal
